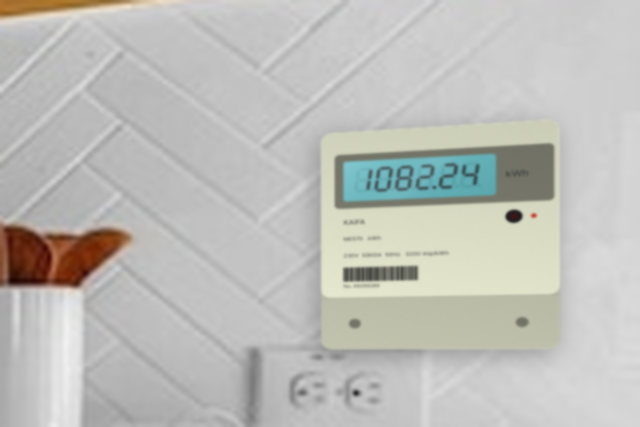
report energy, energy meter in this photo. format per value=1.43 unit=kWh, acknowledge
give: value=1082.24 unit=kWh
